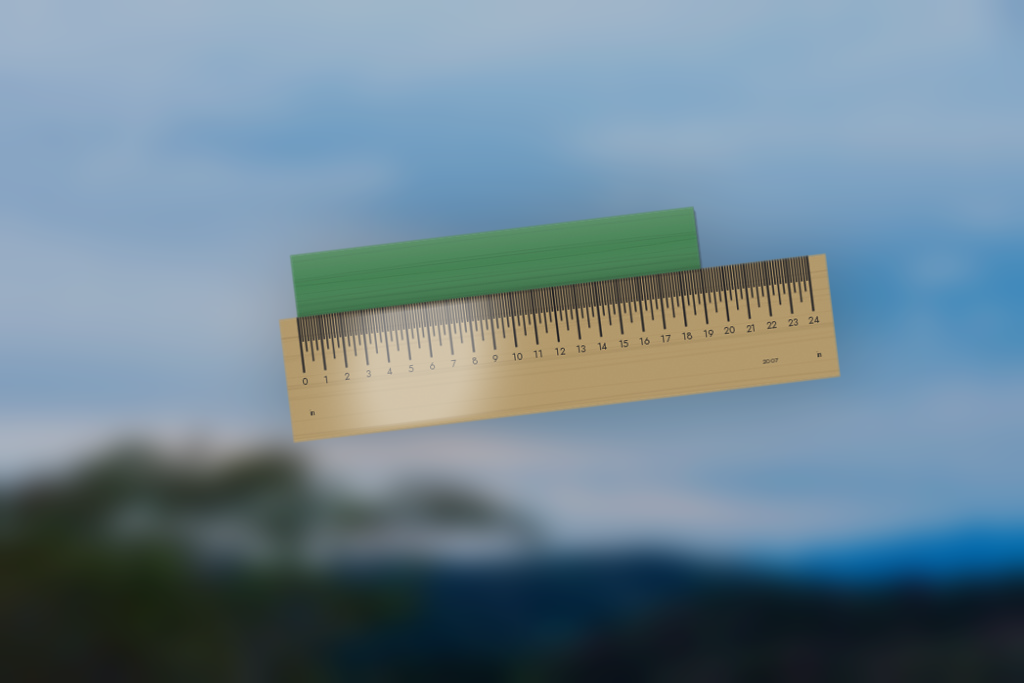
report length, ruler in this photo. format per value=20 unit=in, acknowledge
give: value=19 unit=in
